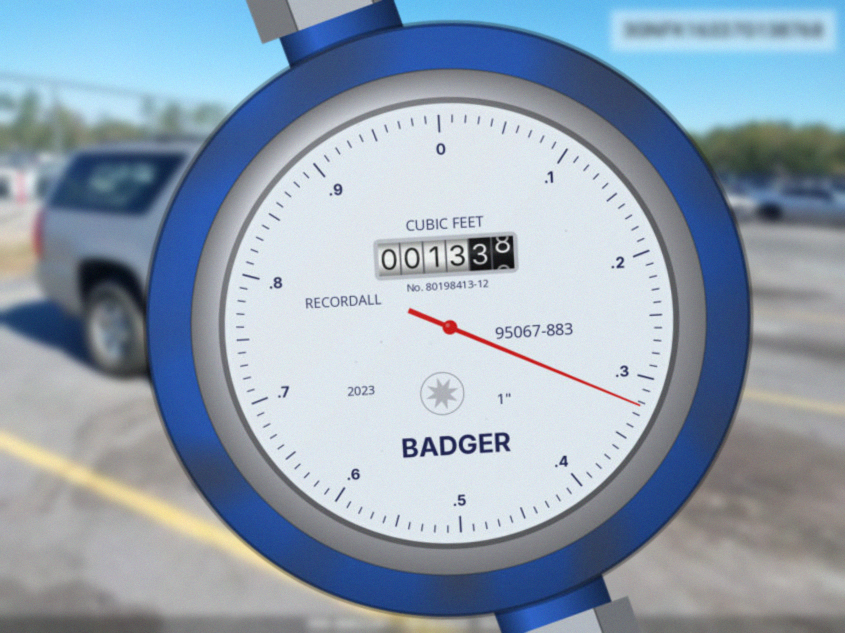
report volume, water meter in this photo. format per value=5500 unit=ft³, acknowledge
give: value=1338.32 unit=ft³
